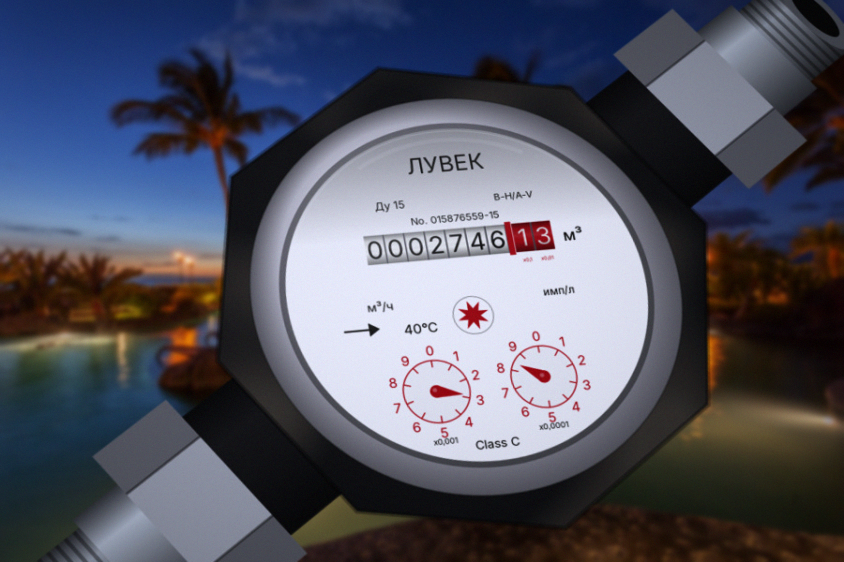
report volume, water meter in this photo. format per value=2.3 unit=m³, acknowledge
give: value=2746.1328 unit=m³
